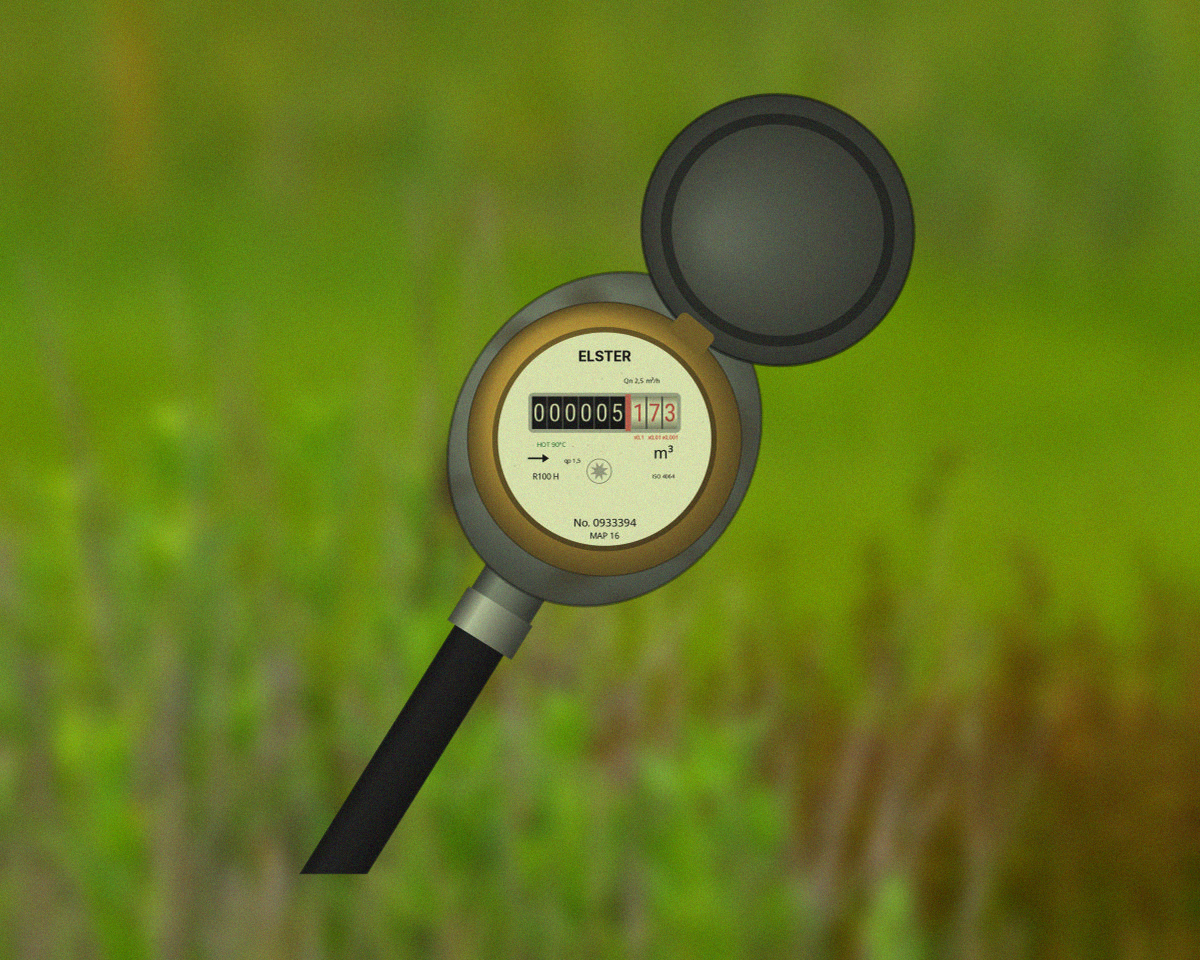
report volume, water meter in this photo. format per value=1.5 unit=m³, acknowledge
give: value=5.173 unit=m³
